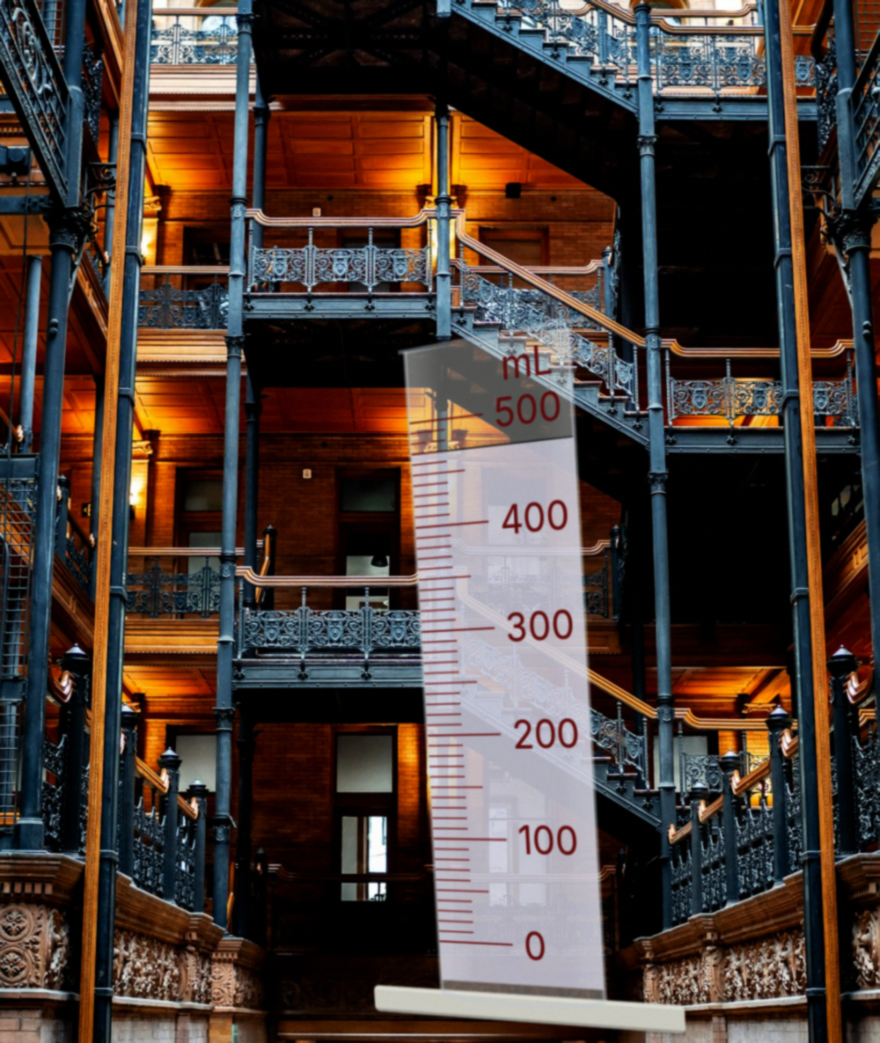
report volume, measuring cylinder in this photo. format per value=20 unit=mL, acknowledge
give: value=470 unit=mL
